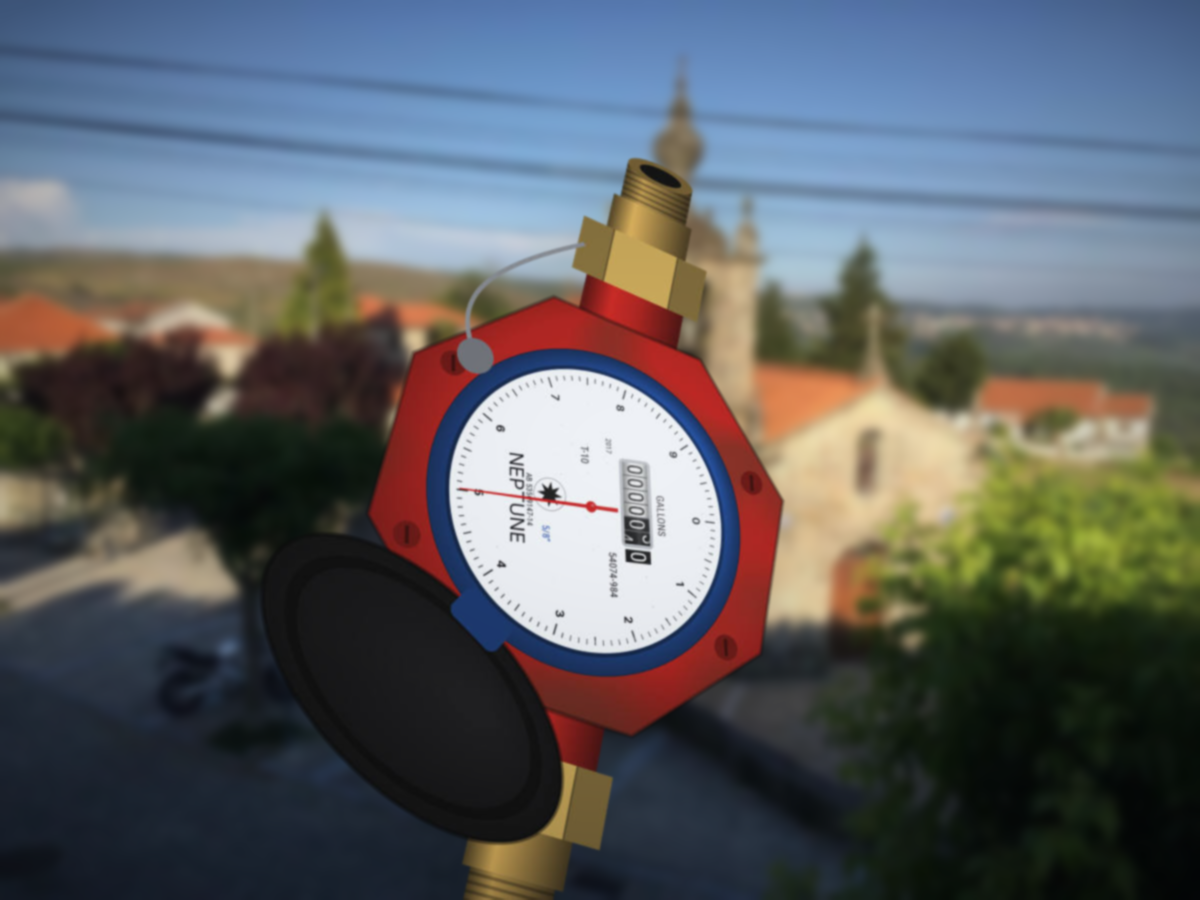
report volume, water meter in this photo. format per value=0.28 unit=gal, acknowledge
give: value=35.0 unit=gal
